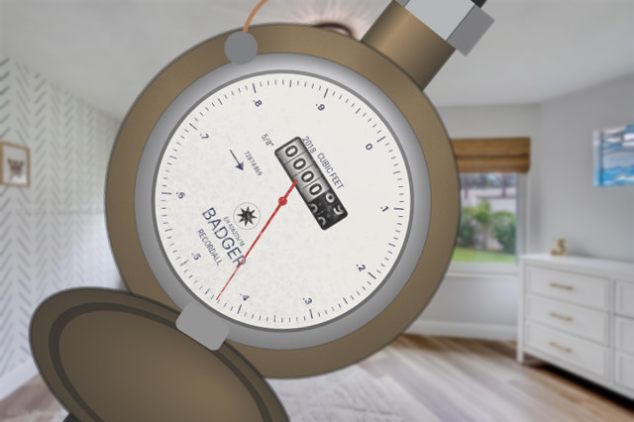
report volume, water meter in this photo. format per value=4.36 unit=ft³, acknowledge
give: value=89.43 unit=ft³
